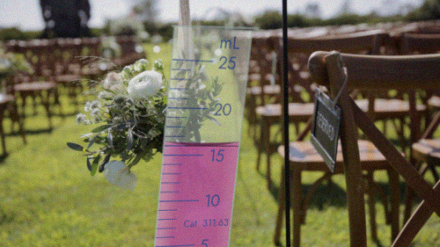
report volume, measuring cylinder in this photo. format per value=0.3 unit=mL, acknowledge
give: value=16 unit=mL
